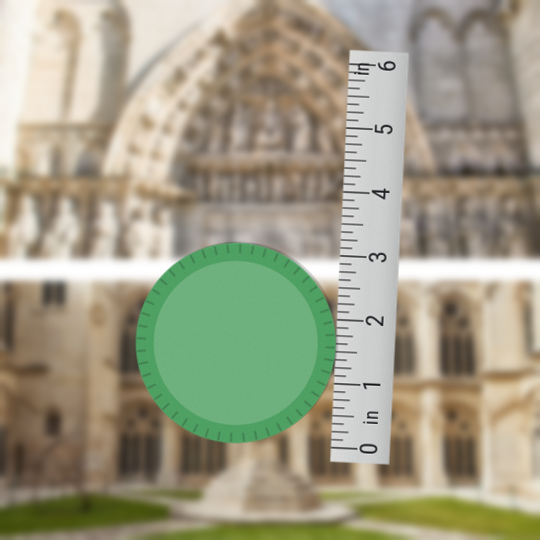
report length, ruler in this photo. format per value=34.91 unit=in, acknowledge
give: value=3.125 unit=in
